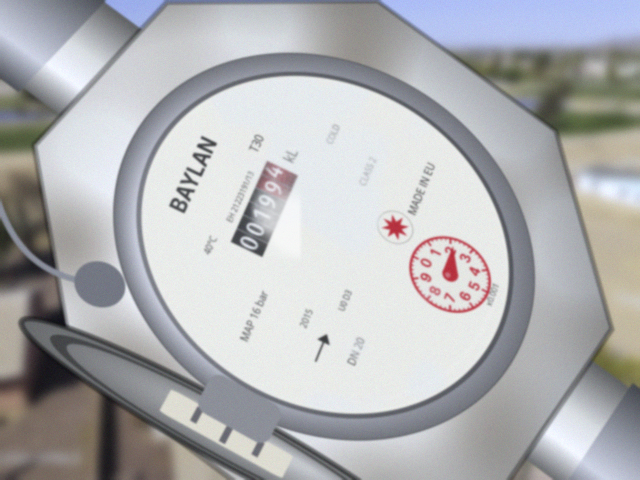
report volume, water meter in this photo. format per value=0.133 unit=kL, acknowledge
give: value=19.942 unit=kL
